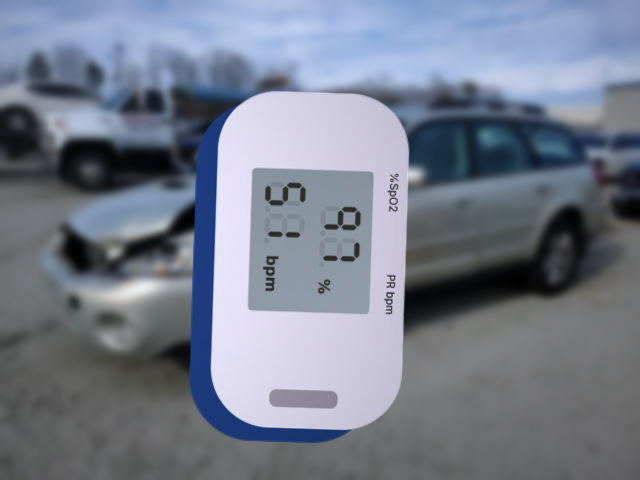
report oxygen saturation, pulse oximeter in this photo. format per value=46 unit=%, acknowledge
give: value=97 unit=%
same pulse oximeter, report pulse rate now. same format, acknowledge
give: value=51 unit=bpm
